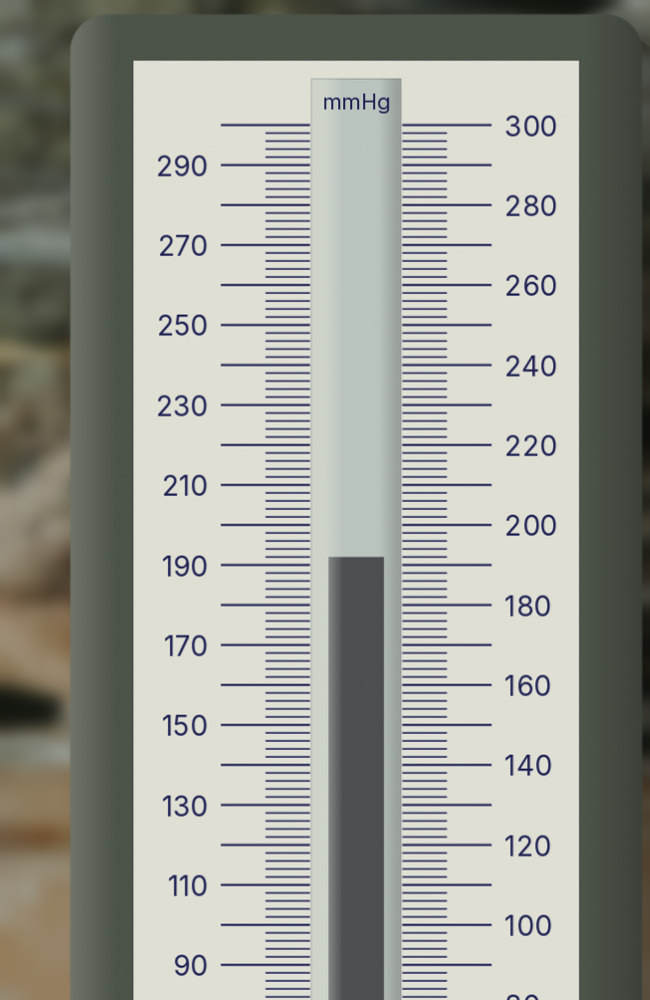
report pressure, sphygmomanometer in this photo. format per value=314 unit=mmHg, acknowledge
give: value=192 unit=mmHg
